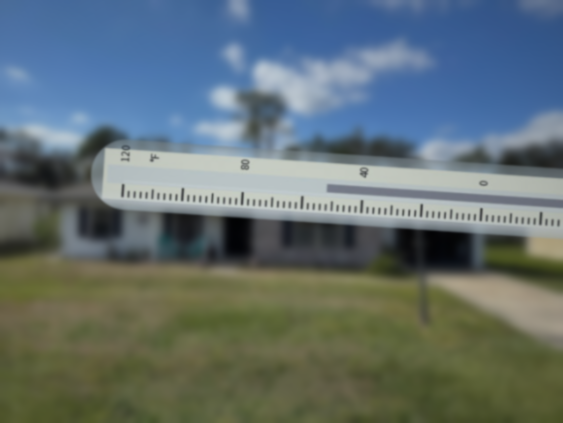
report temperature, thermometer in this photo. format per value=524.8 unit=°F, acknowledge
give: value=52 unit=°F
